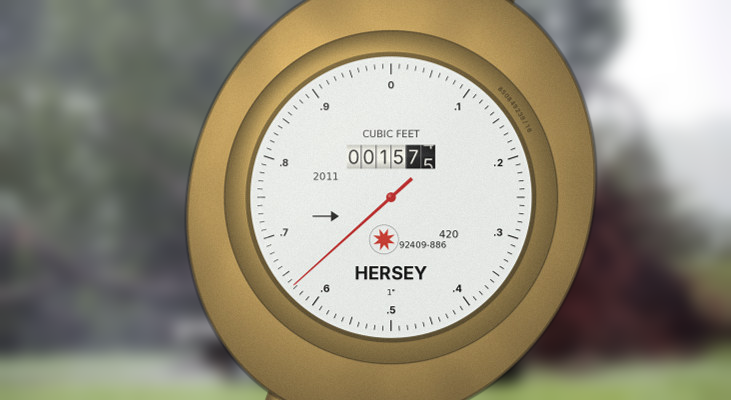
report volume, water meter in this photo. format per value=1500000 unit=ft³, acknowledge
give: value=1574.63 unit=ft³
